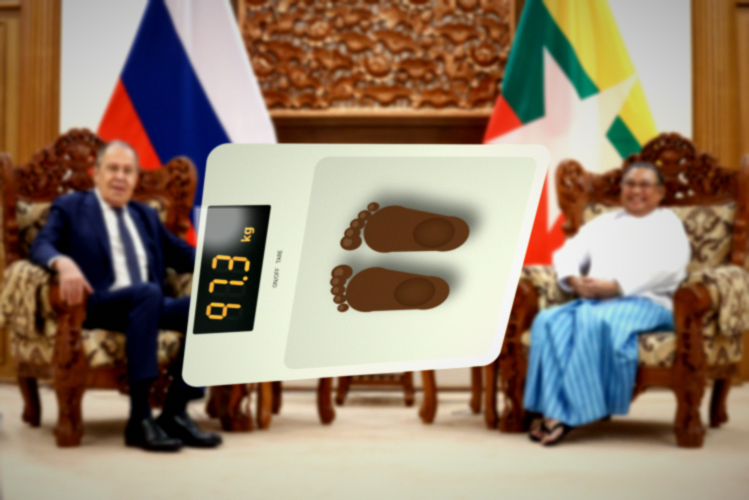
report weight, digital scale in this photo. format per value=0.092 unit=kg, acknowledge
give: value=97.3 unit=kg
